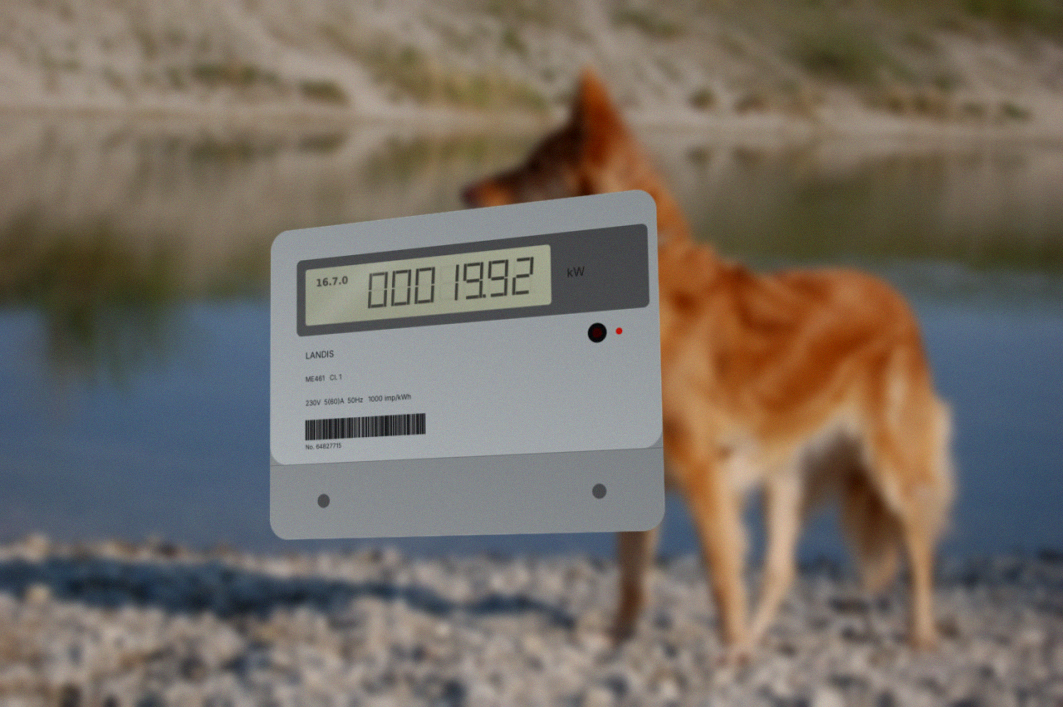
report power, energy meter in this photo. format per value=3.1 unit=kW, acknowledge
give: value=19.92 unit=kW
